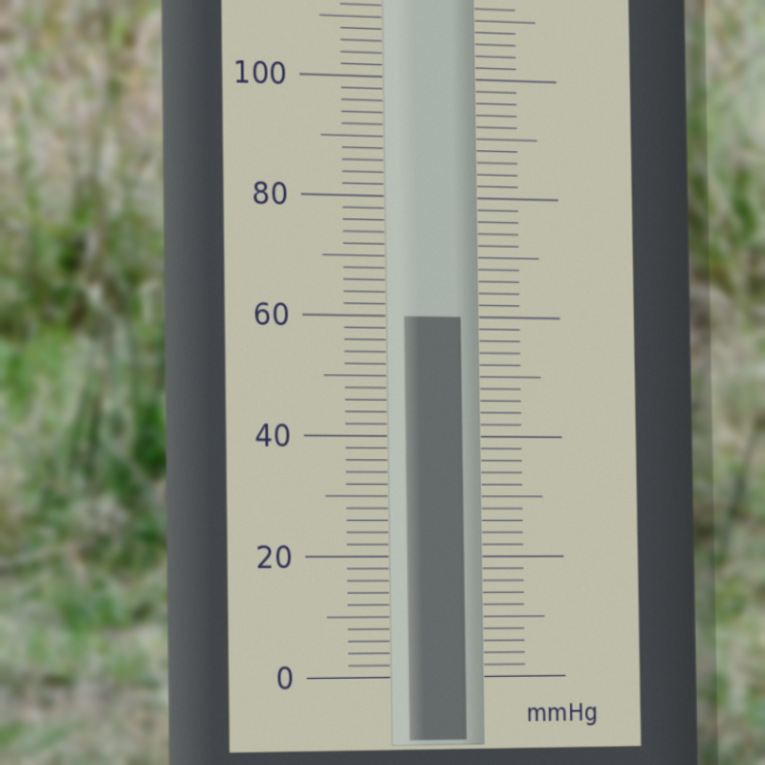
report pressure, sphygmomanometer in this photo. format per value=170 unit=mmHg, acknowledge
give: value=60 unit=mmHg
